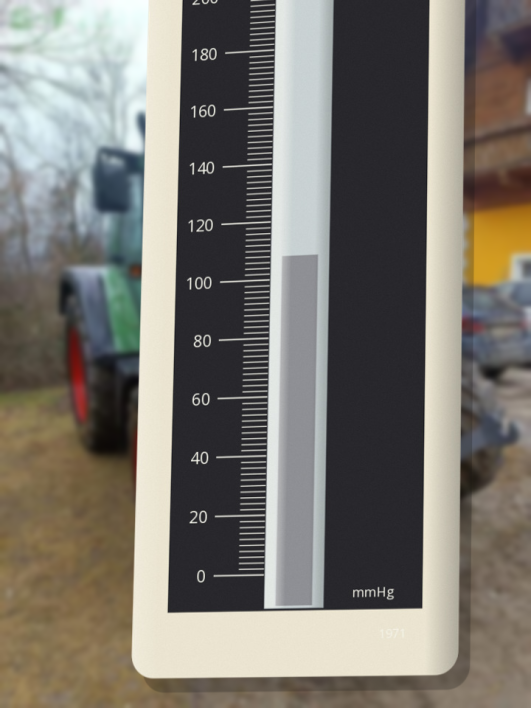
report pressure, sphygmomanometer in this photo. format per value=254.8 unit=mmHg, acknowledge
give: value=108 unit=mmHg
